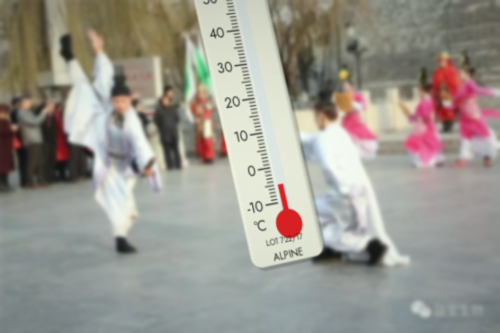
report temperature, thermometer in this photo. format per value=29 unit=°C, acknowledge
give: value=-5 unit=°C
